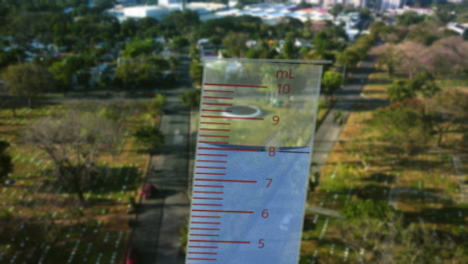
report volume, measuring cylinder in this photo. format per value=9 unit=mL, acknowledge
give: value=8 unit=mL
